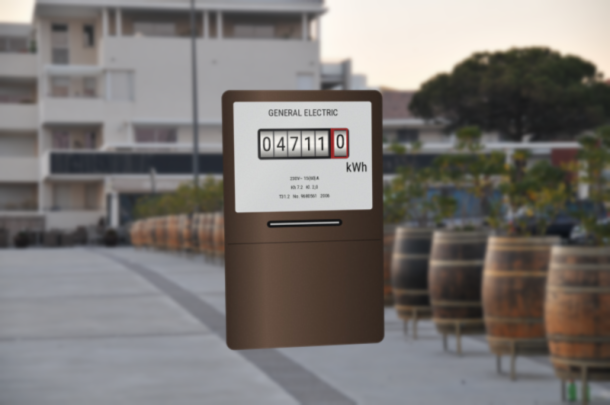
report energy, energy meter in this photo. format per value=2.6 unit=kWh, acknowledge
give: value=4711.0 unit=kWh
